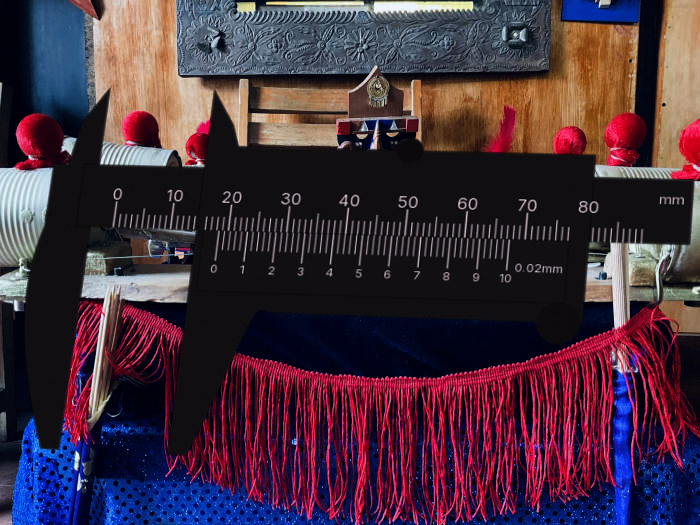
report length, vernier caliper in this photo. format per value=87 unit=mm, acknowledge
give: value=18.4 unit=mm
